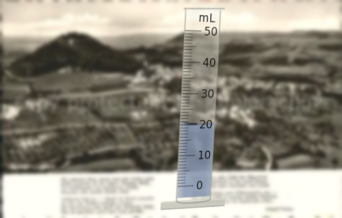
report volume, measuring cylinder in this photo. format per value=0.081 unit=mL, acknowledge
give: value=20 unit=mL
